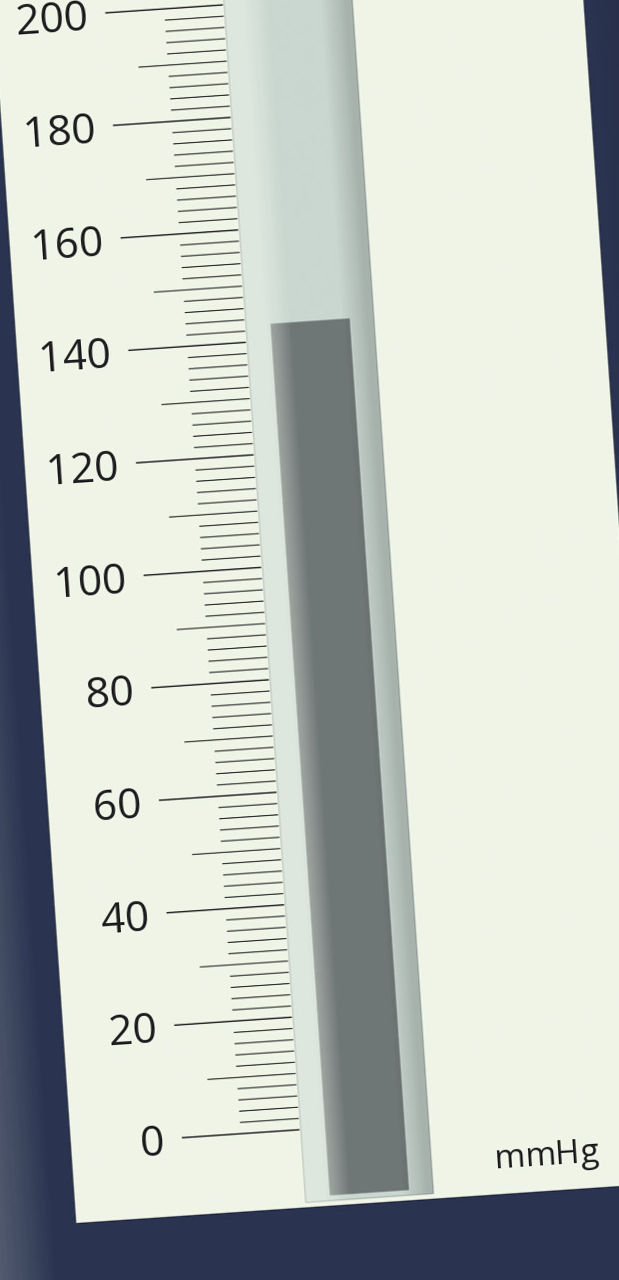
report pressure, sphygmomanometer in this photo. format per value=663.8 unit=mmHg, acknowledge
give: value=143 unit=mmHg
